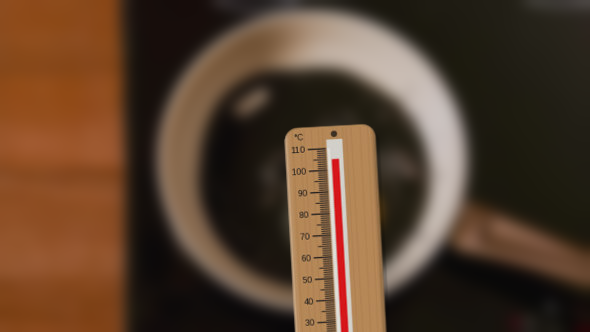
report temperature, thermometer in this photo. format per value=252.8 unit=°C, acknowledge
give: value=105 unit=°C
